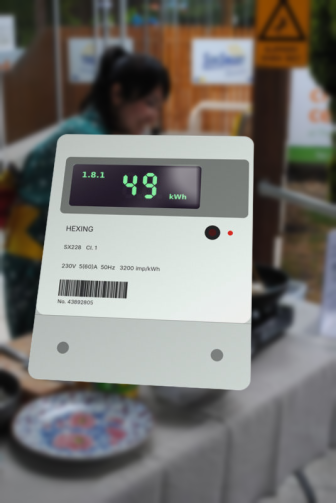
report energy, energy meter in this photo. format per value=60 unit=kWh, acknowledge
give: value=49 unit=kWh
